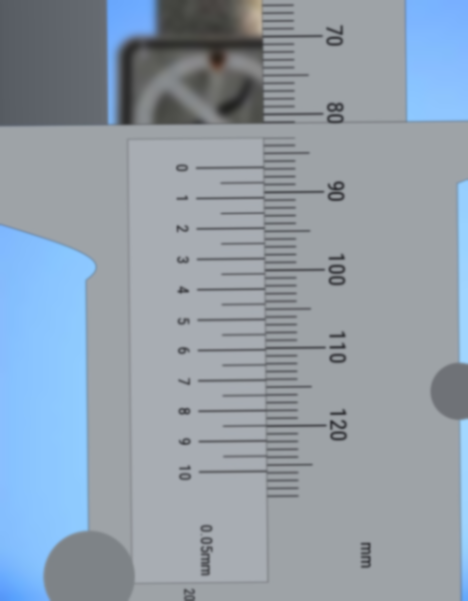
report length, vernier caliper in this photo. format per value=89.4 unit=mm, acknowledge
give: value=86.8 unit=mm
